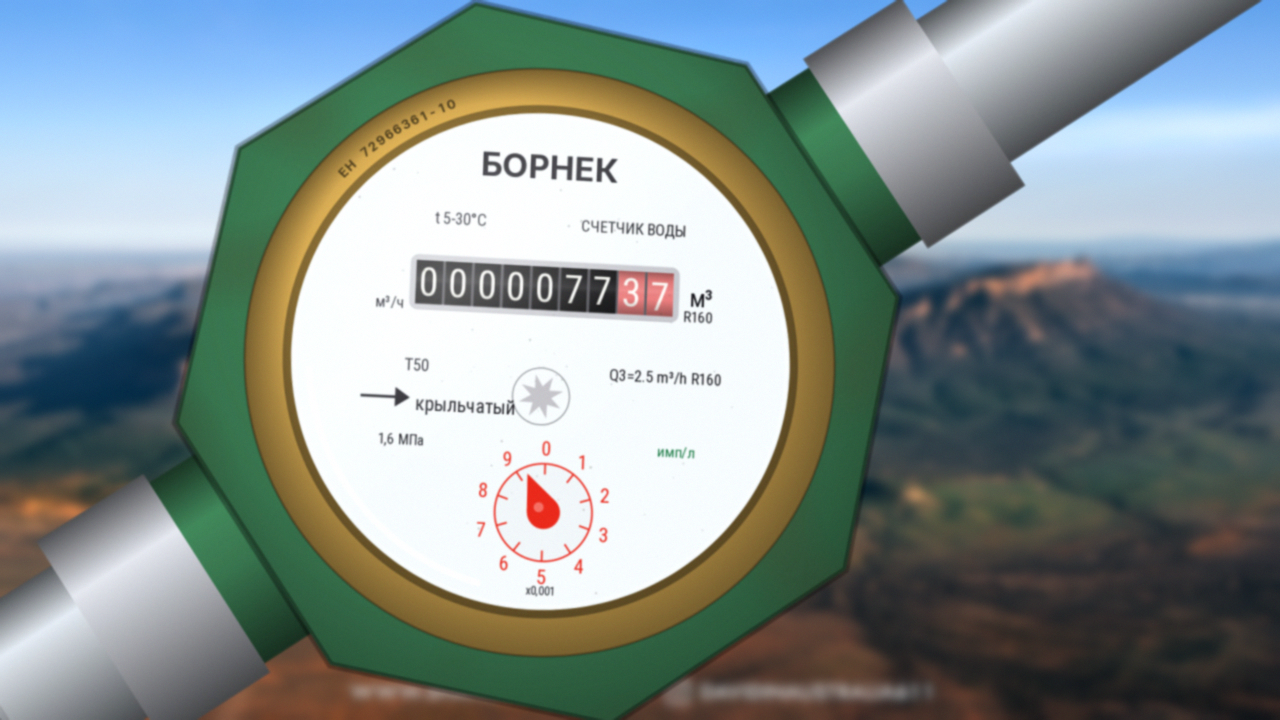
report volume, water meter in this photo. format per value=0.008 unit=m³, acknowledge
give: value=77.369 unit=m³
